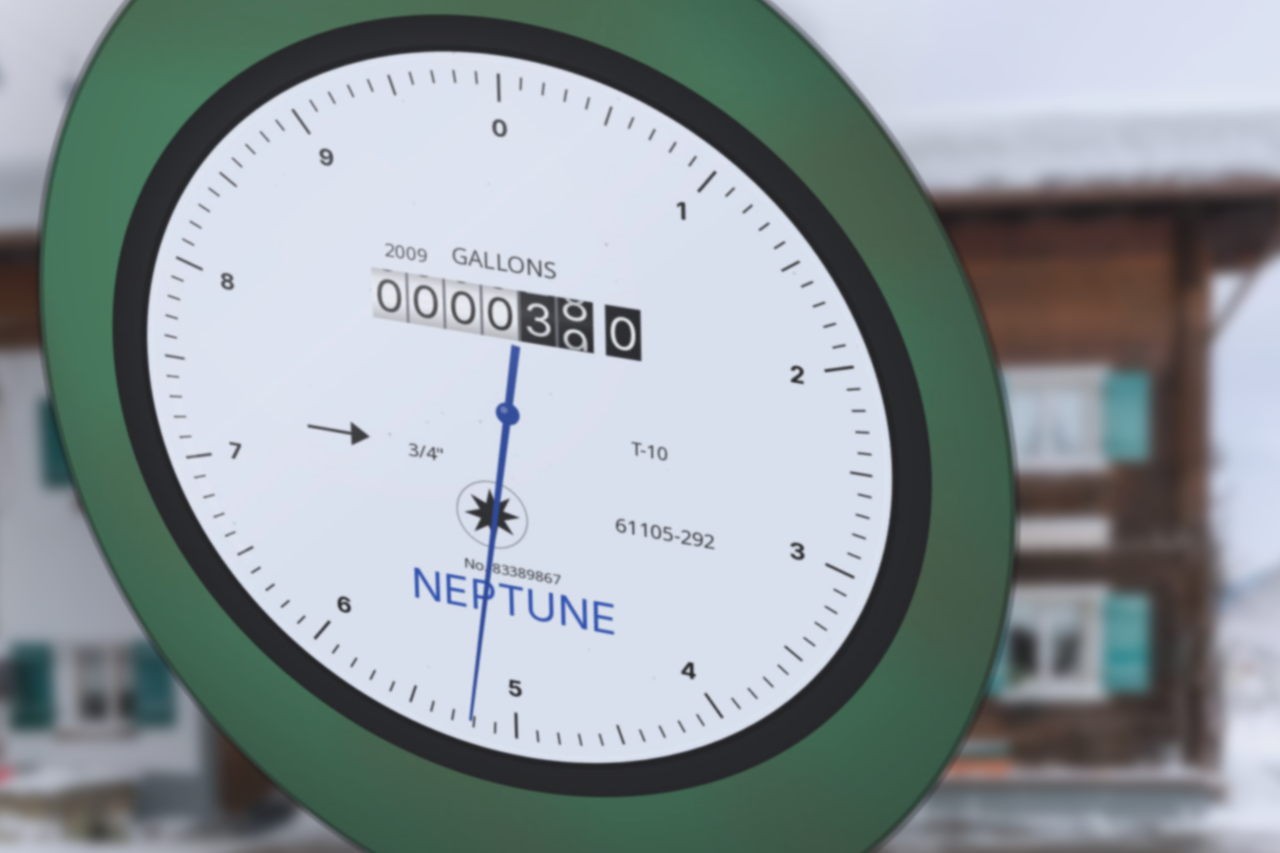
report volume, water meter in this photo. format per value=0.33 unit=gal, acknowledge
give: value=385.2 unit=gal
